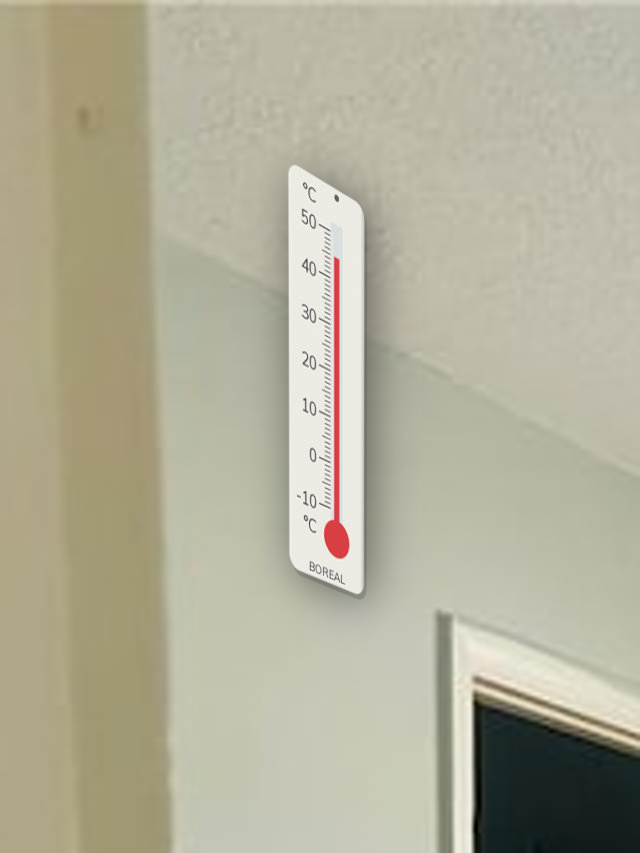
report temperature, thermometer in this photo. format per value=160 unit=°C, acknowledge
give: value=45 unit=°C
